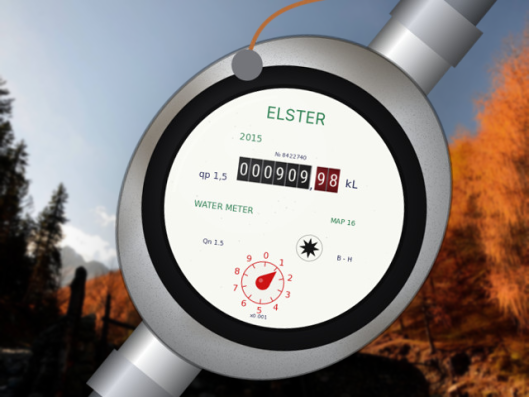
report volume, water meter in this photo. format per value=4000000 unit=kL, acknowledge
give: value=909.981 unit=kL
